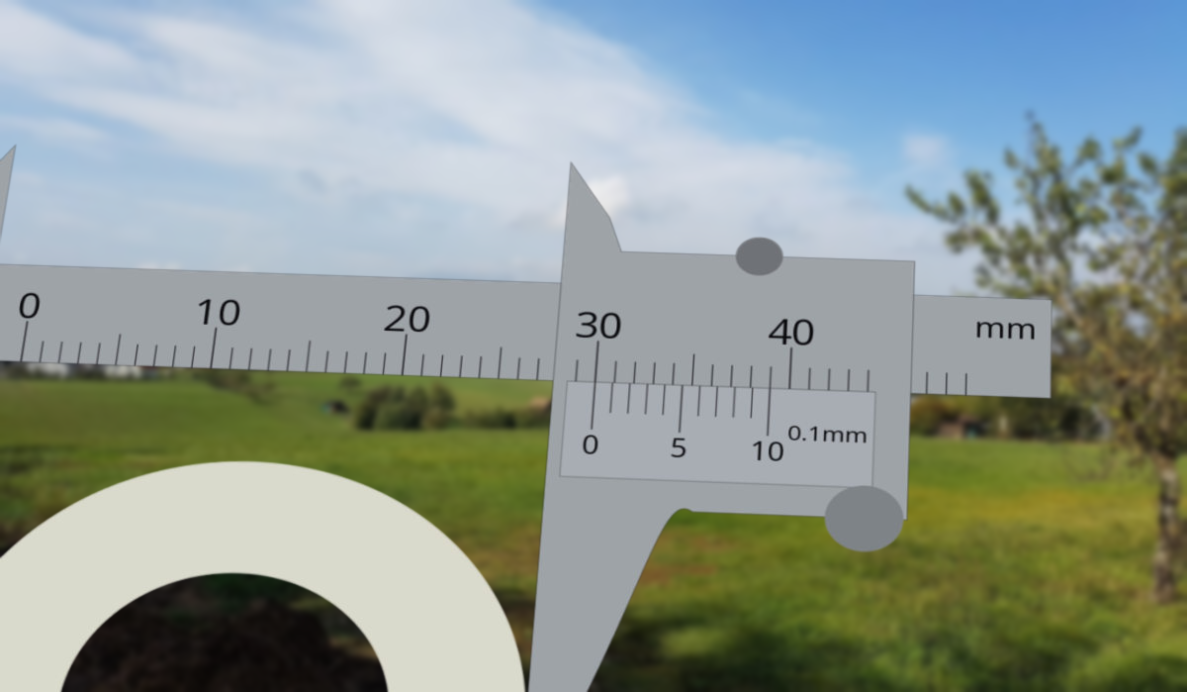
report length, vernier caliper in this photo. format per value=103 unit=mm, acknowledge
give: value=30.0 unit=mm
